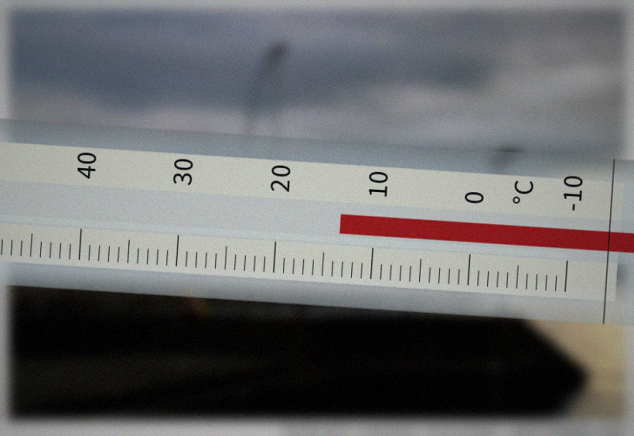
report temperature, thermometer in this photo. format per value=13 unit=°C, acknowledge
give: value=13.5 unit=°C
